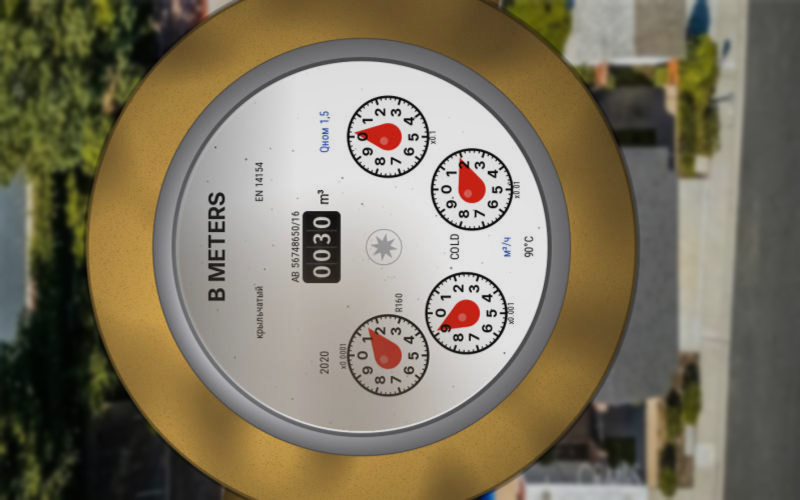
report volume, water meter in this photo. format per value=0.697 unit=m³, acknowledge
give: value=30.0191 unit=m³
